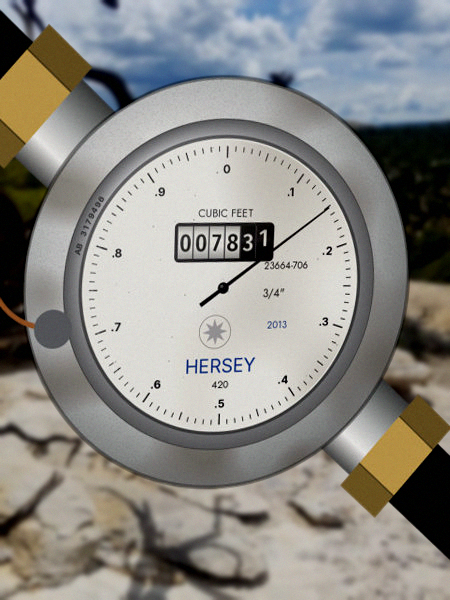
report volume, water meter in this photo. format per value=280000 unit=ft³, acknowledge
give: value=7831.15 unit=ft³
